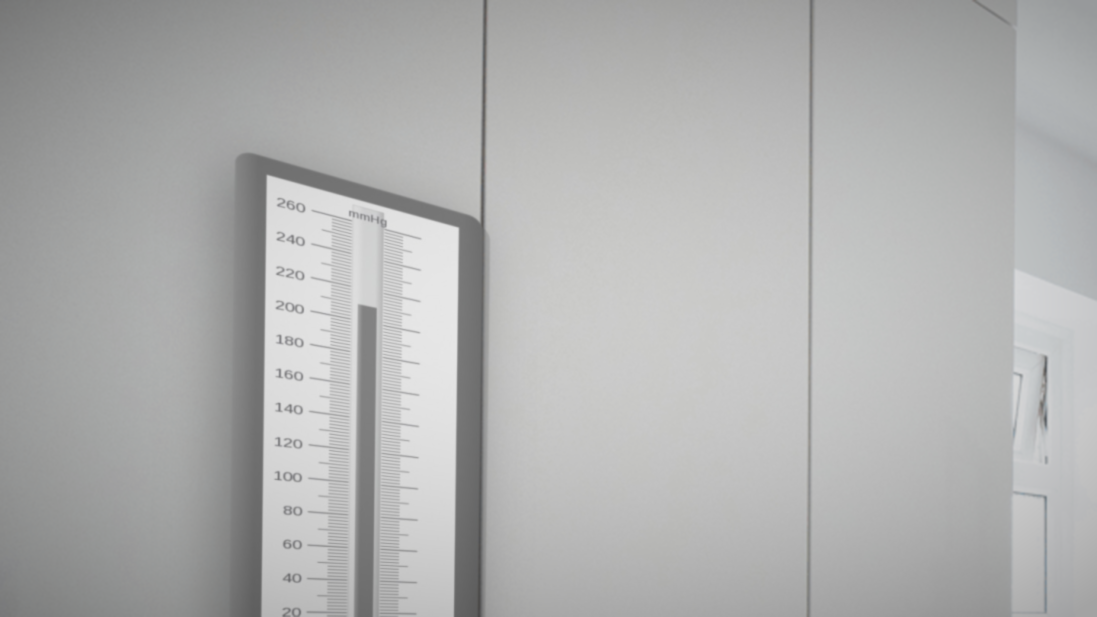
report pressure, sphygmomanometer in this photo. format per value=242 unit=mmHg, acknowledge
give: value=210 unit=mmHg
